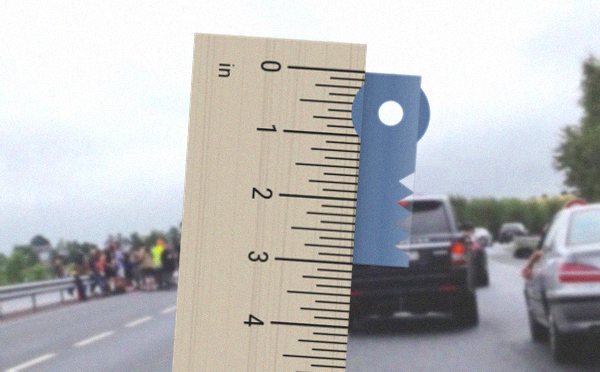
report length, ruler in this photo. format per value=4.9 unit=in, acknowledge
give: value=3 unit=in
